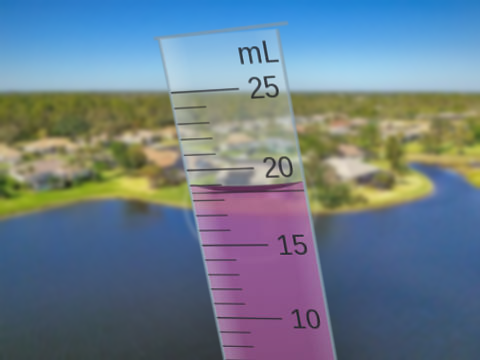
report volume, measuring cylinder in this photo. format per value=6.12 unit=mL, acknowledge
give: value=18.5 unit=mL
